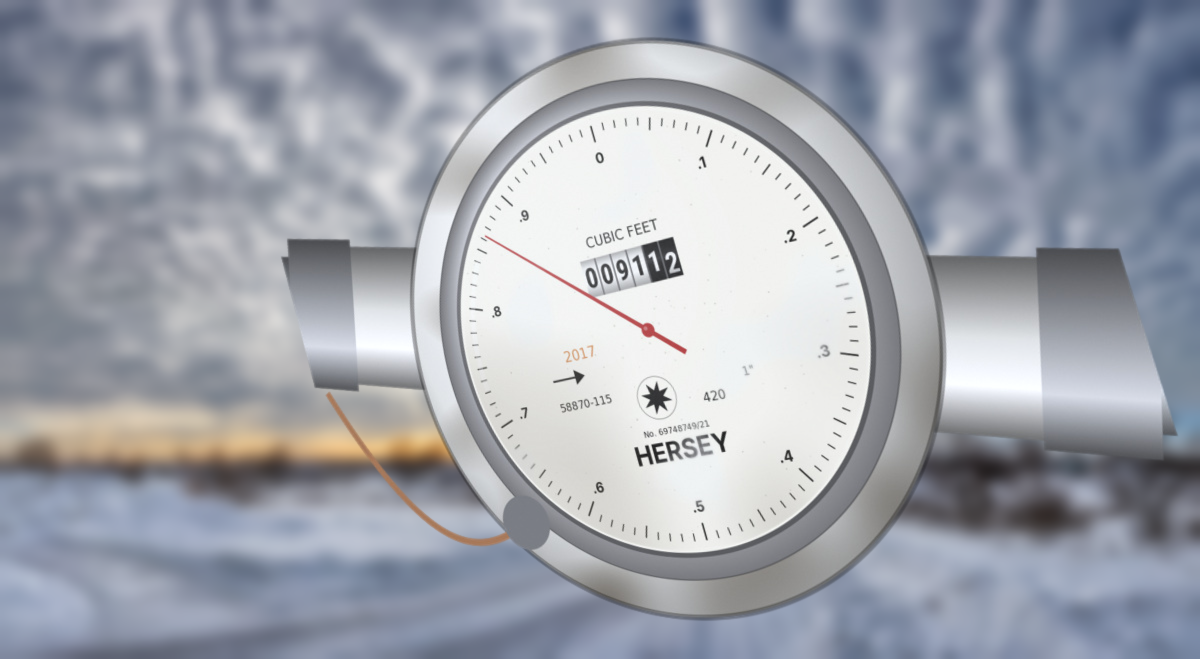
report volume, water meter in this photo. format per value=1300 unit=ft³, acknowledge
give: value=9111.86 unit=ft³
